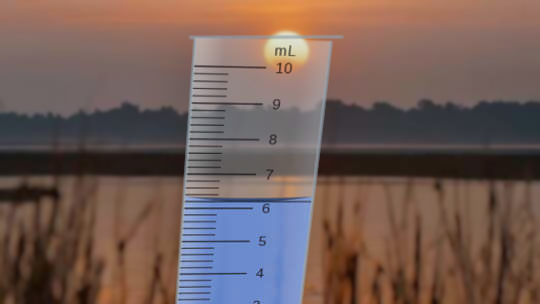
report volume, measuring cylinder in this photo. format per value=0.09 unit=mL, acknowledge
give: value=6.2 unit=mL
